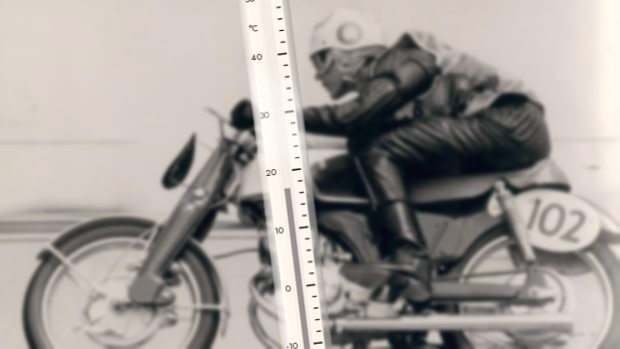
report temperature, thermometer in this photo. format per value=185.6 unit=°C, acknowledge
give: value=17 unit=°C
